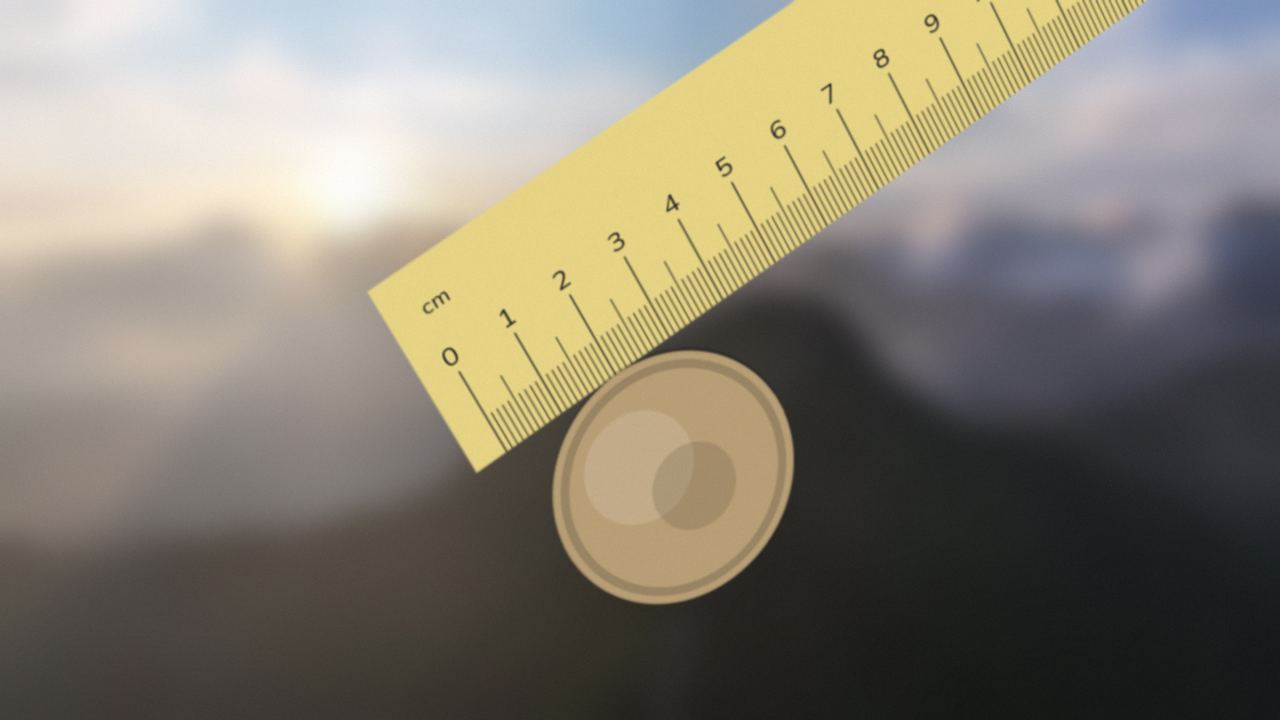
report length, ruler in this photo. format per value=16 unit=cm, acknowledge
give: value=4 unit=cm
